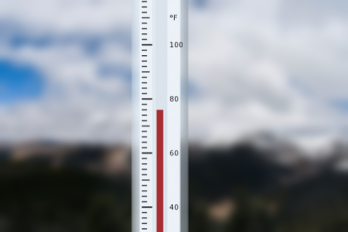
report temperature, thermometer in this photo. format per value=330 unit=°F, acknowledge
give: value=76 unit=°F
